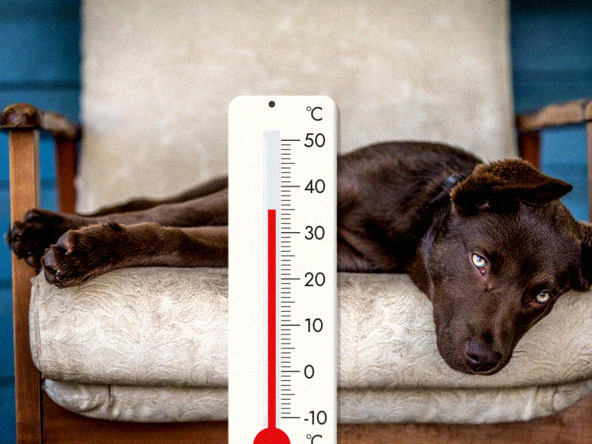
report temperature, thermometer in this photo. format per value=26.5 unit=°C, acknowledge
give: value=35 unit=°C
